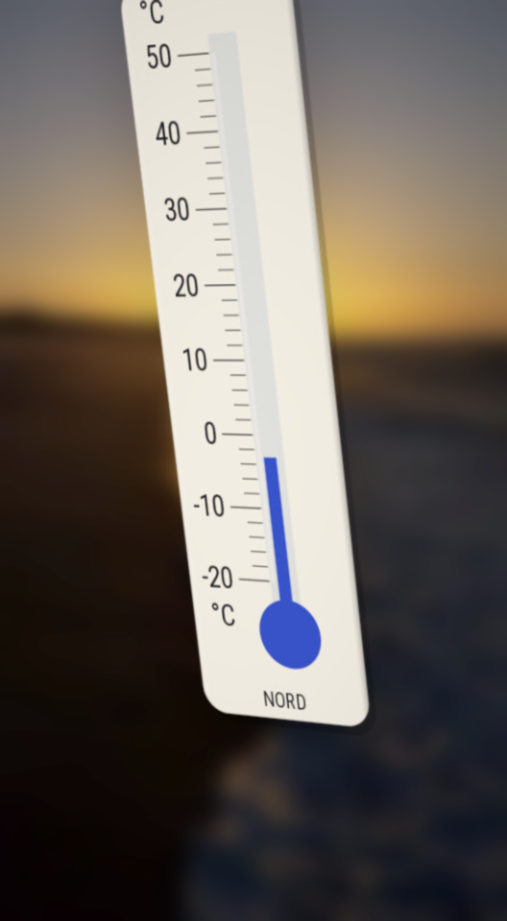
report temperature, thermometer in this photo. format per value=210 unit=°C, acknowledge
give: value=-3 unit=°C
